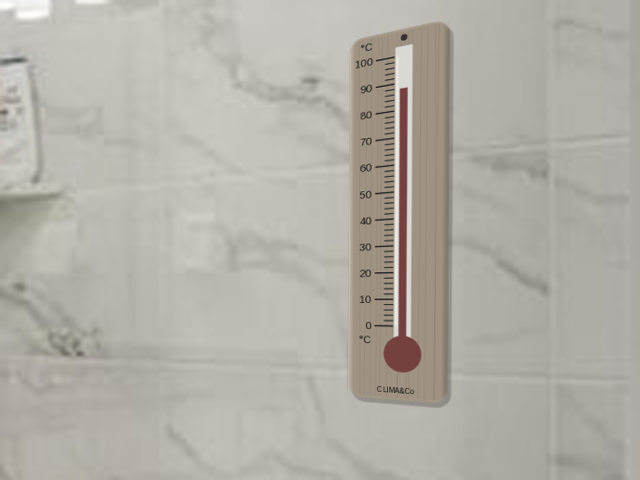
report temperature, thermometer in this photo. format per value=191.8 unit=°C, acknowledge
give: value=88 unit=°C
